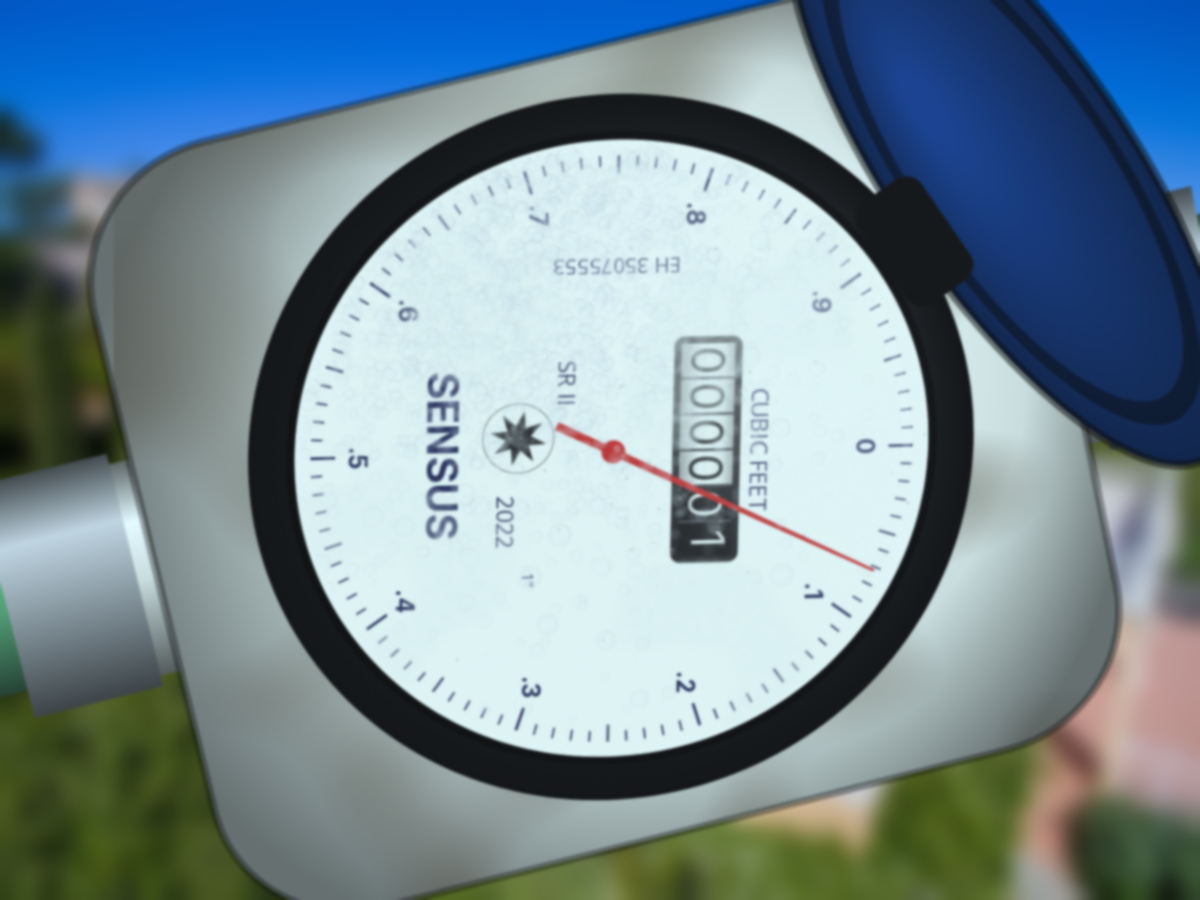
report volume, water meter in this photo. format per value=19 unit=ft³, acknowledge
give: value=1.07 unit=ft³
